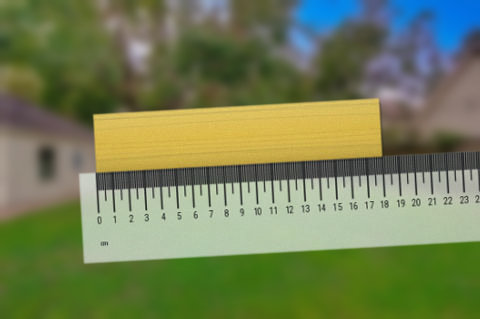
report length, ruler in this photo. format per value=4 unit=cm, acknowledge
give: value=18 unit=cm
